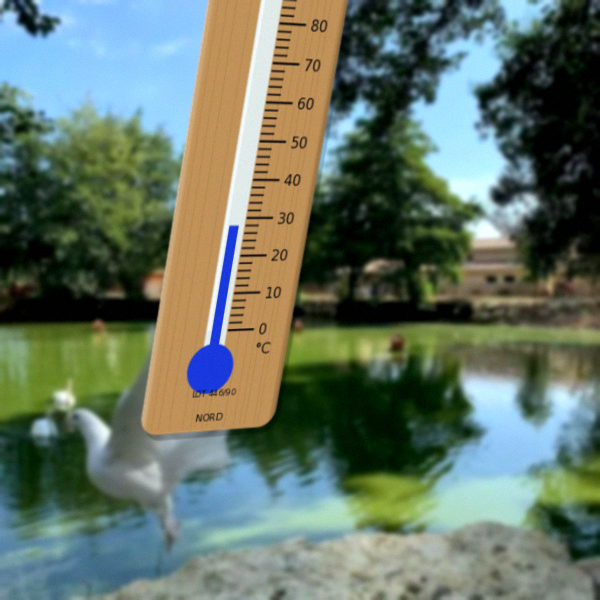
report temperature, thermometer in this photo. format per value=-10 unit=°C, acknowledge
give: value=28 unit=°C
